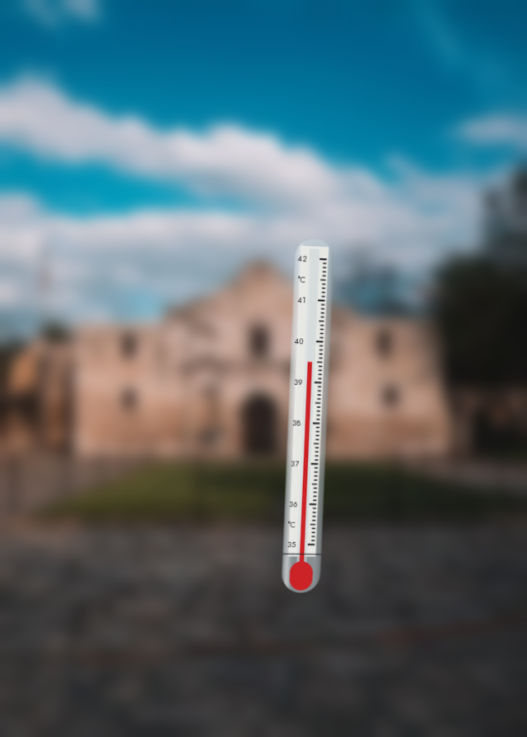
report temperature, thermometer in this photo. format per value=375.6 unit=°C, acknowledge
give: value=39.5 unit=°C
